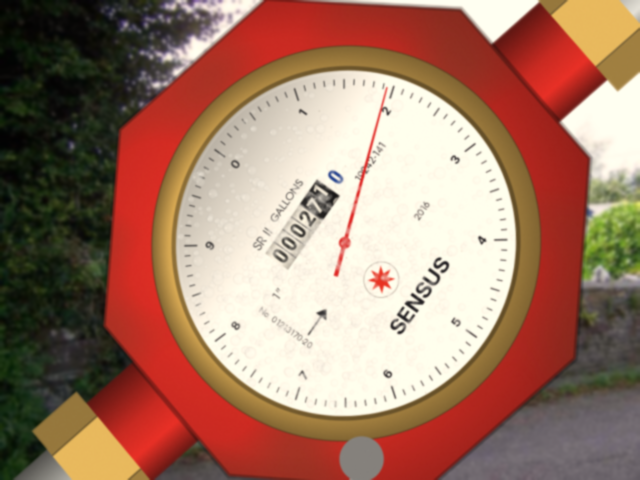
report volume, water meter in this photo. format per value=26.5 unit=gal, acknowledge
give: value=2711.9 unit=gal
